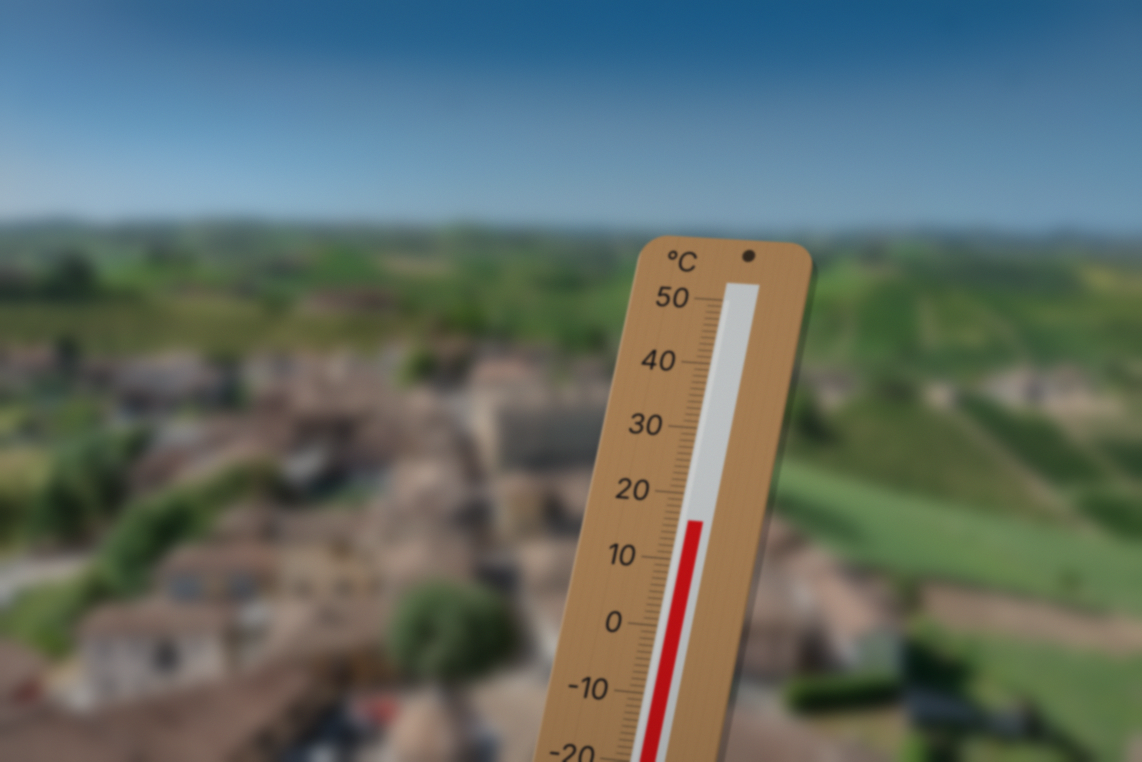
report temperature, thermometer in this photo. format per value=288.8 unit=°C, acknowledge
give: value=16 unit=°C
